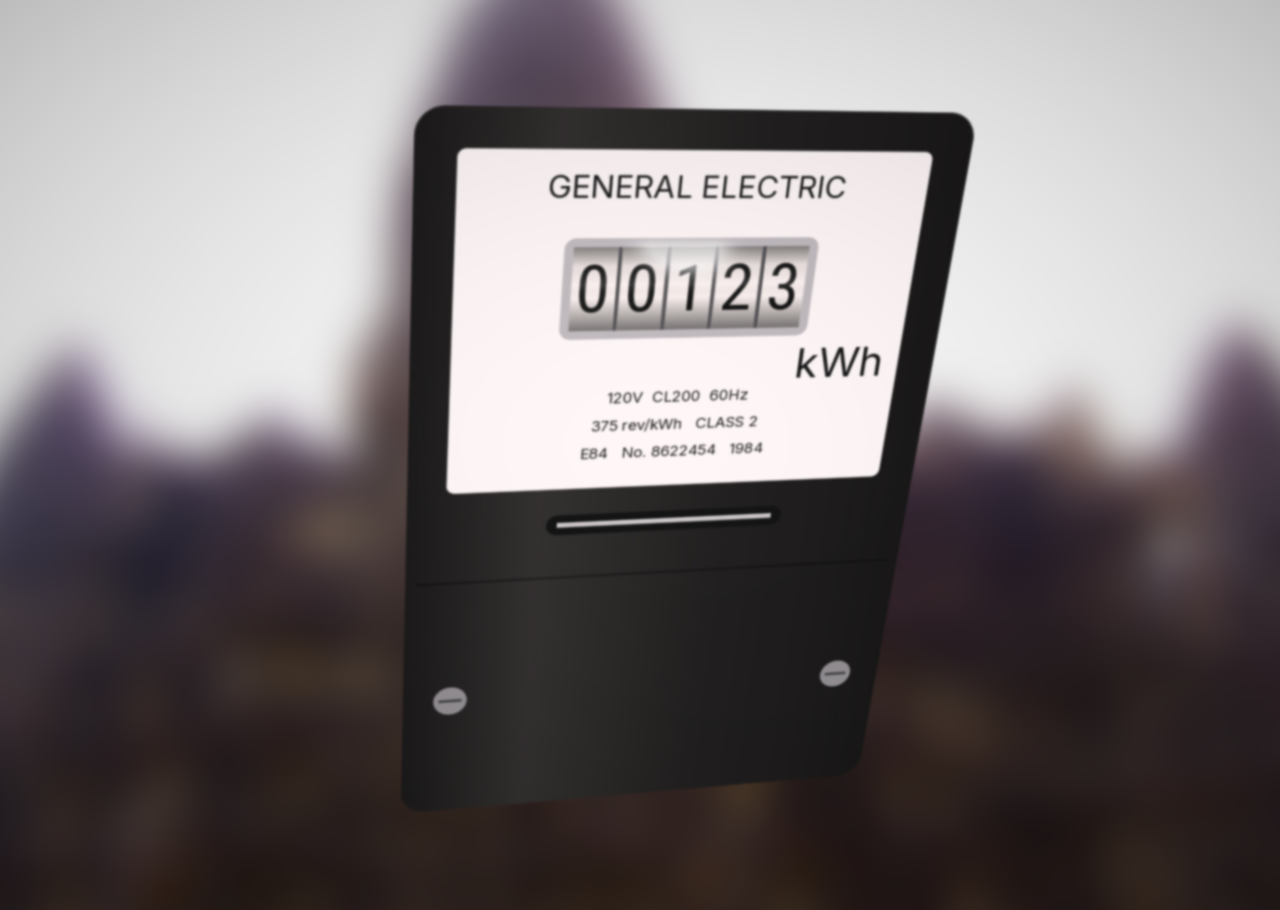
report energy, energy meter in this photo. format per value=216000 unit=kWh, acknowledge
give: value=123 unit=kWh
